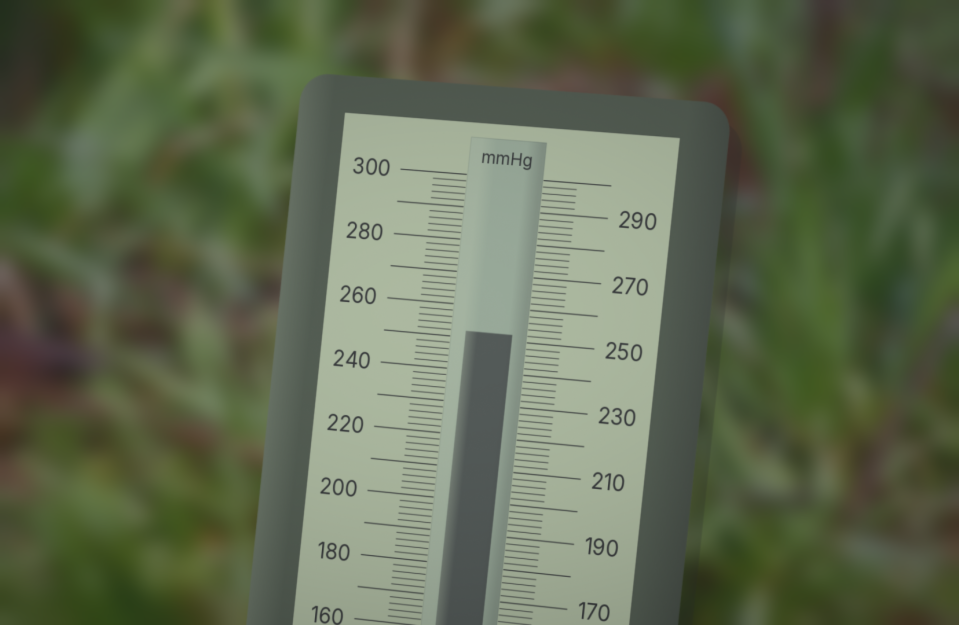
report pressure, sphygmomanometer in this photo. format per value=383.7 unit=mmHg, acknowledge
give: value=252 unit=mmHg
